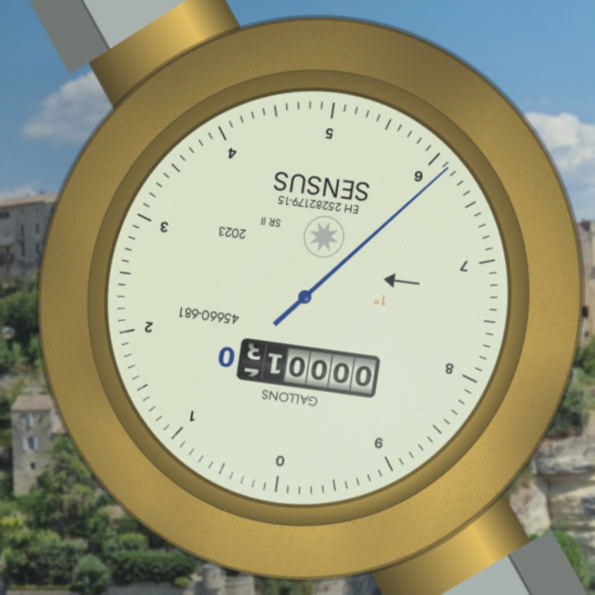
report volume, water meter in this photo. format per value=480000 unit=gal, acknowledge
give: value=126.1 unit=gal
